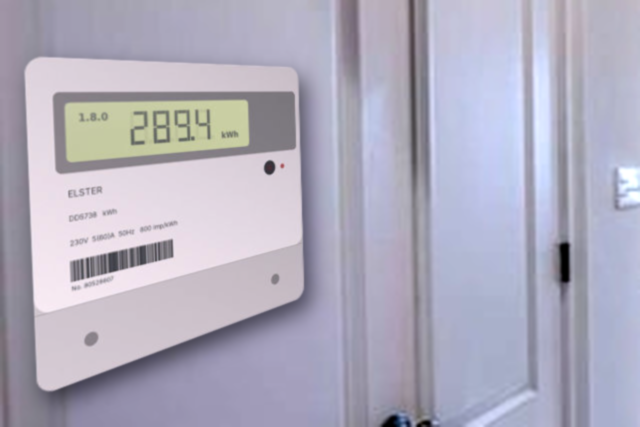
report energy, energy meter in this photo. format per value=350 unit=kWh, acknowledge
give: value=289.4 unit=kWh
